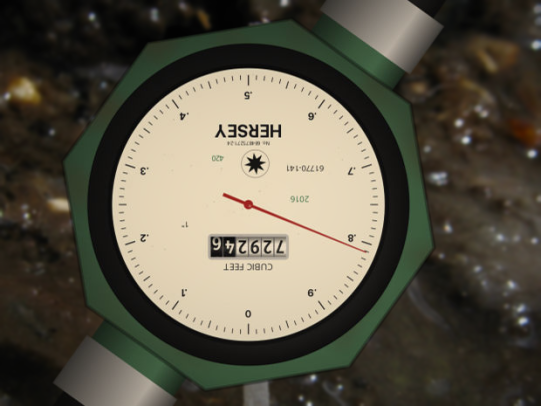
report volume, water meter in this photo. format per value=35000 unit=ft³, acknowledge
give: value=729245.81 unit=ft³
